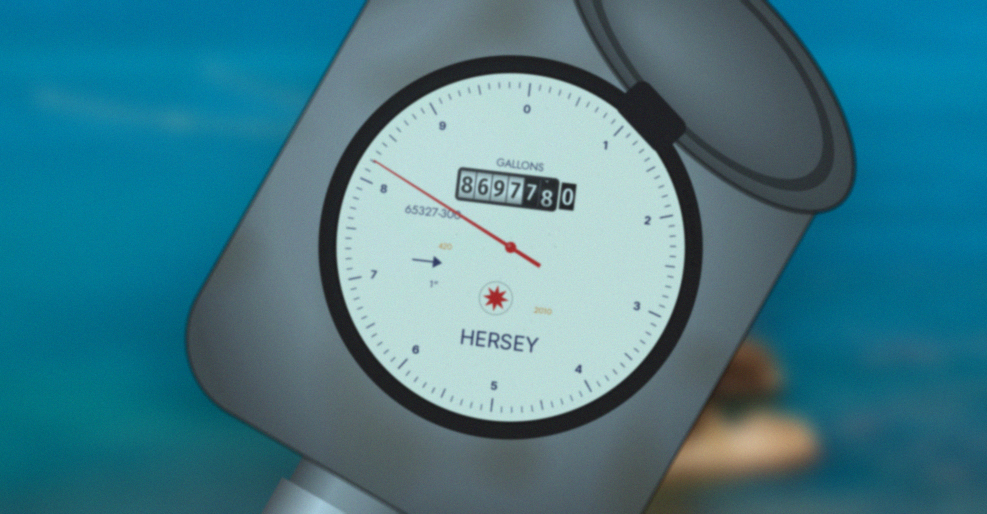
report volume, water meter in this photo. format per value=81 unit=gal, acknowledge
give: value=8697778.2 unit=gal
